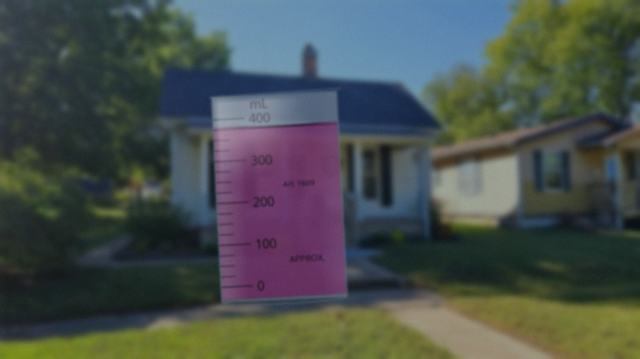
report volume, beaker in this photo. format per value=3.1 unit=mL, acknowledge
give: value=375 unit=mL
